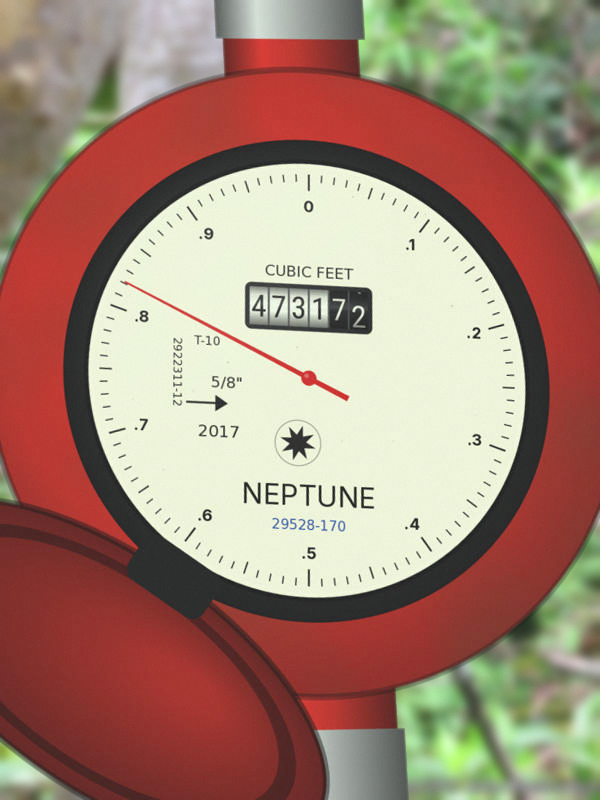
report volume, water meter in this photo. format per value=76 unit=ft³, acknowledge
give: value=473171.82 unit=ft³
